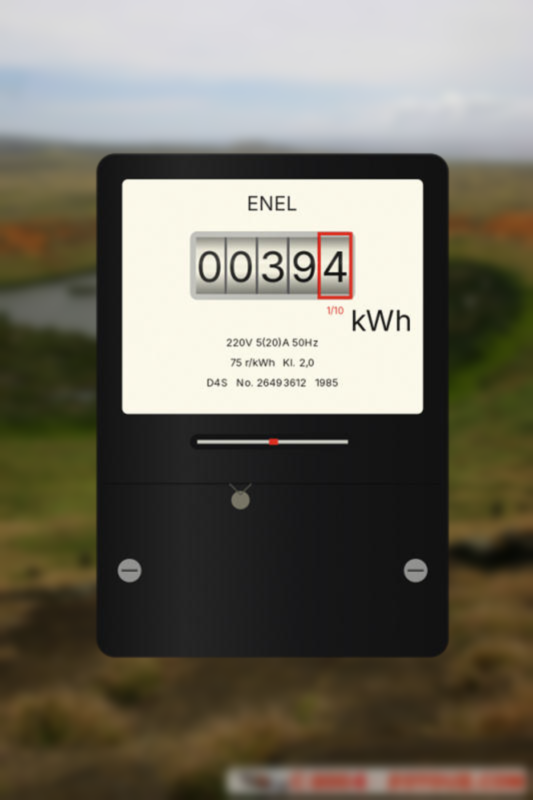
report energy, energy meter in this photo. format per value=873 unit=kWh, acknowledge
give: value=39.4 unit=kWh
